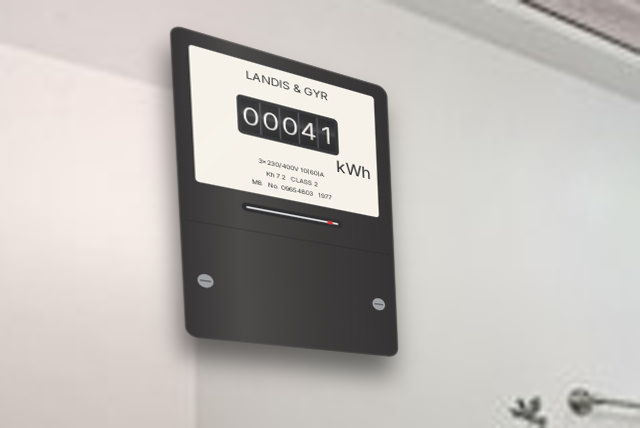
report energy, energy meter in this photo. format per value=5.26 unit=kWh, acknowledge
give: value=41 unit=kWh
